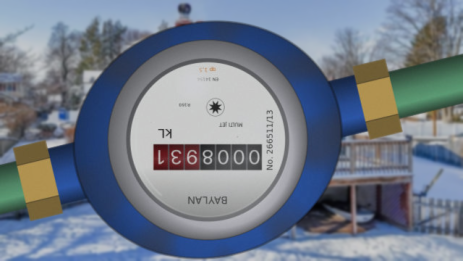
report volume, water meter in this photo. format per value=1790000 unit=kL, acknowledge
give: value=8.931 unit=kL
